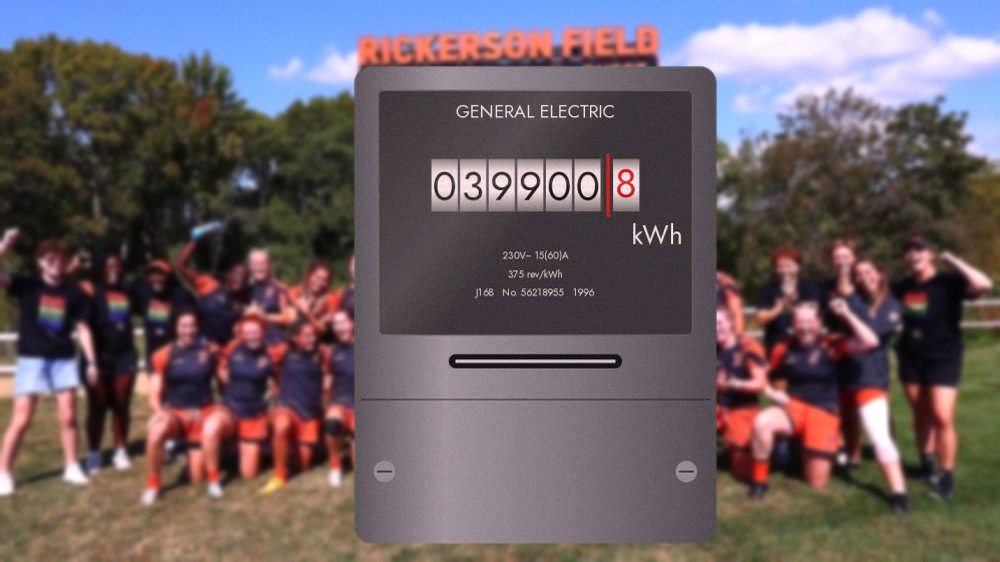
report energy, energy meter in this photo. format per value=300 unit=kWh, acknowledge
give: value=39900.8 unit=kWh
